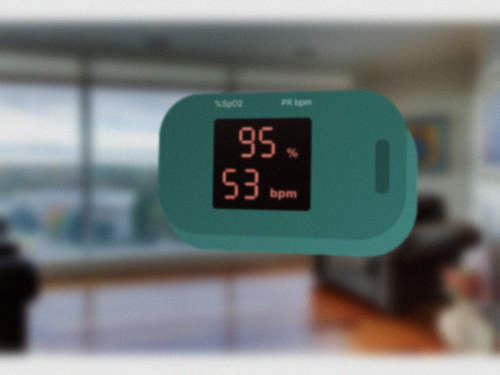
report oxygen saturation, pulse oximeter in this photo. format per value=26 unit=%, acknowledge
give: value=95 unit=%
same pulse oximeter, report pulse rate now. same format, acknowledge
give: value=53 unit=bpm
